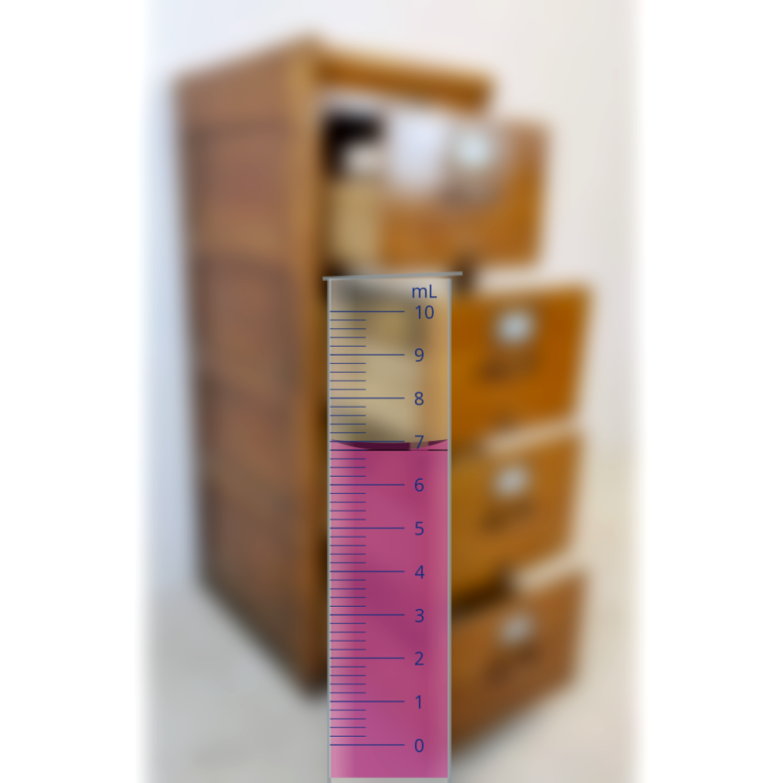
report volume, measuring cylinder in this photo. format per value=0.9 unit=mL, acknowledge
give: value=6.8 unit=mL
